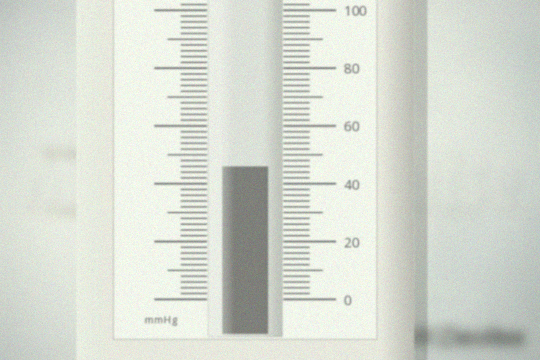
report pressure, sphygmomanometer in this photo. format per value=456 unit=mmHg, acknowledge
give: value=46 unit=mmHg
